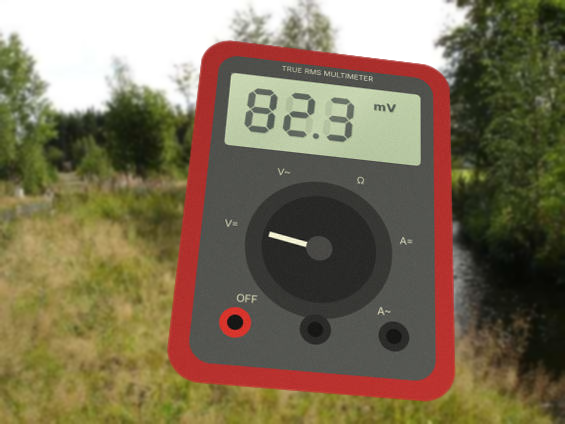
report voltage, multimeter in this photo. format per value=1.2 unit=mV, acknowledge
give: value=82.3 unit=mV
